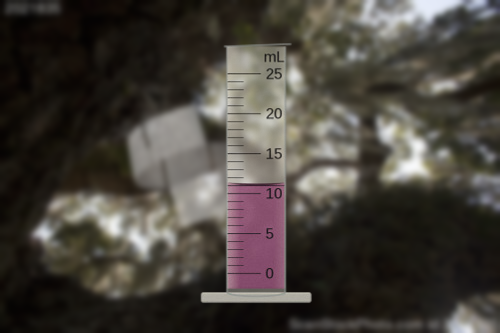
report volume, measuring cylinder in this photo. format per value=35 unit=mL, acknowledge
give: value=11 unit=mL
